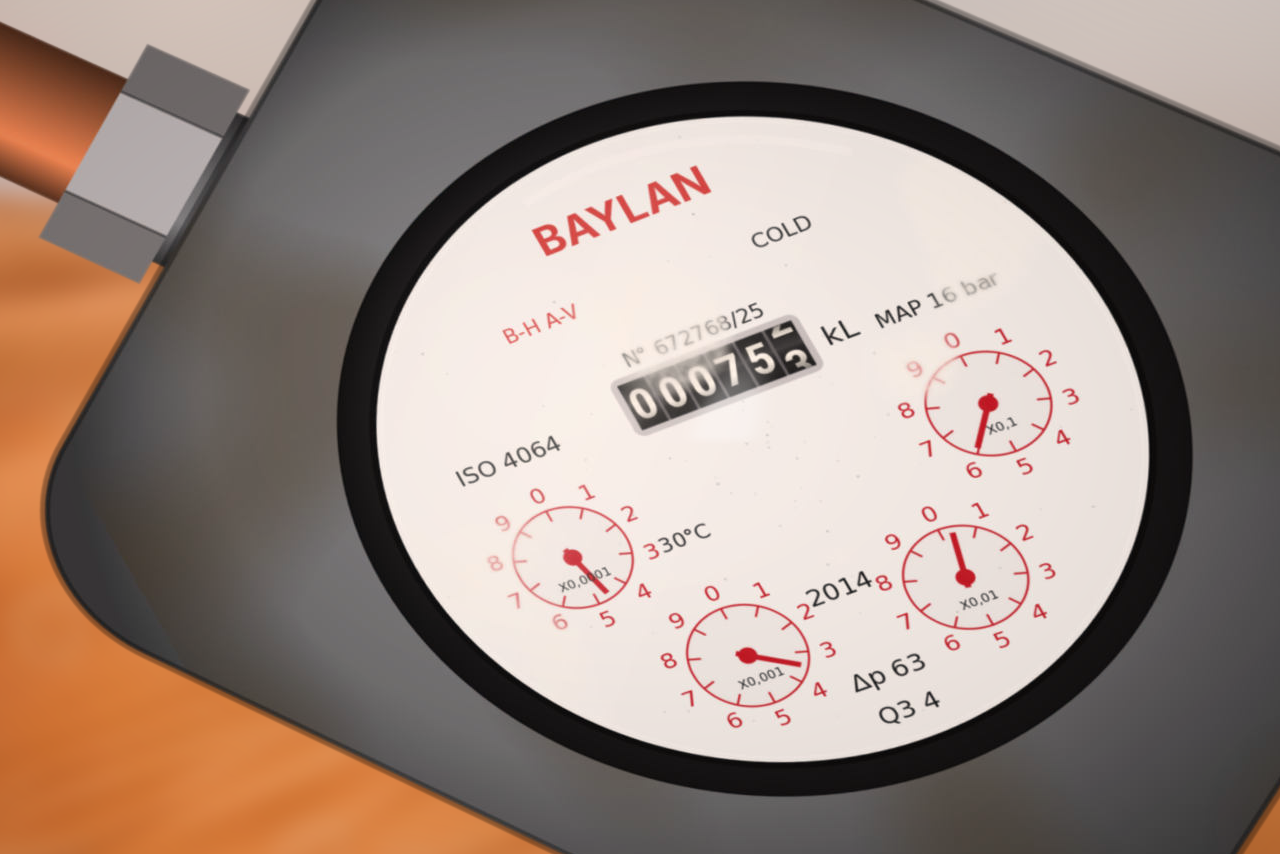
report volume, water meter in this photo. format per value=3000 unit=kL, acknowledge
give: value=752.6034 unit=kL
